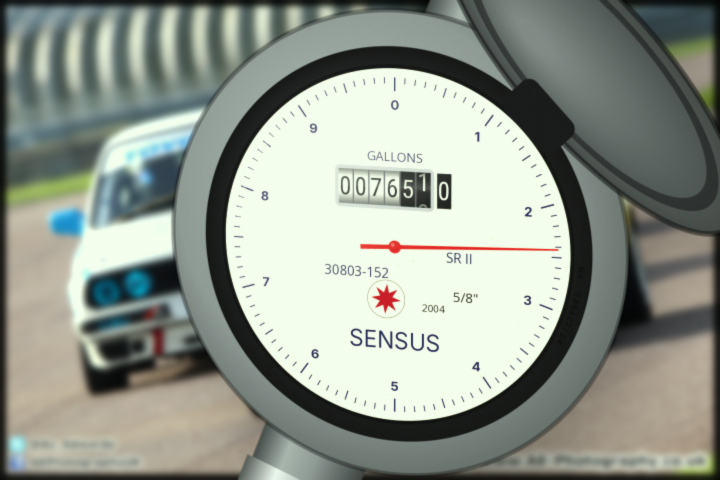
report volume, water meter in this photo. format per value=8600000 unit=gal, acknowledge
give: value=76512.4 unit=gal
